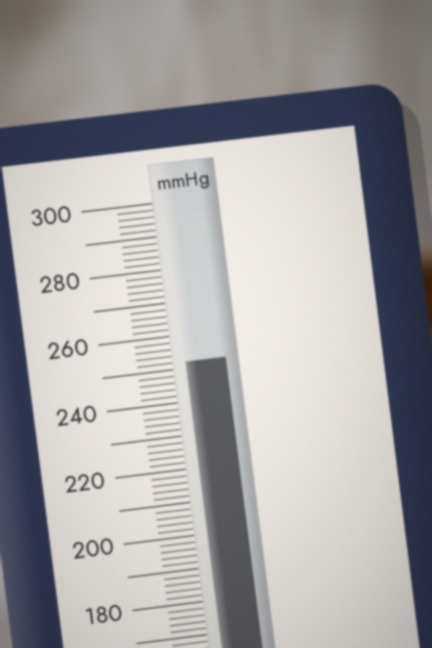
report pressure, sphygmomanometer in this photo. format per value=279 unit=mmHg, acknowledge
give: value=252 unit=mmHg
